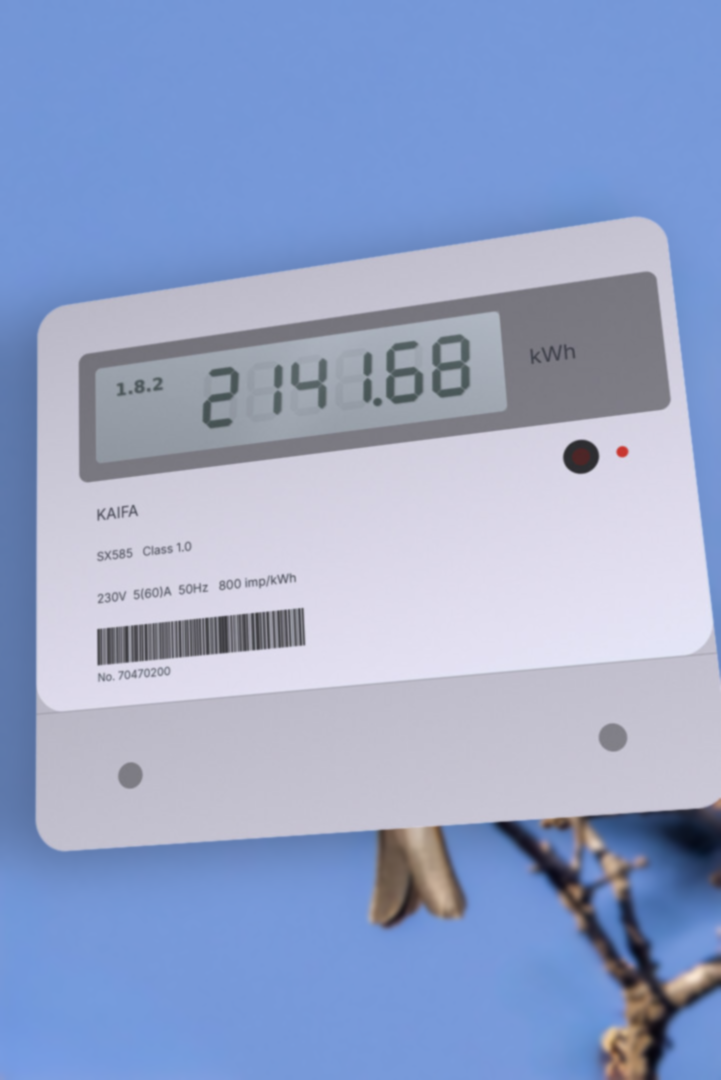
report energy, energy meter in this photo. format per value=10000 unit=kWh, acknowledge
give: value=2141.68 unit=kWh
